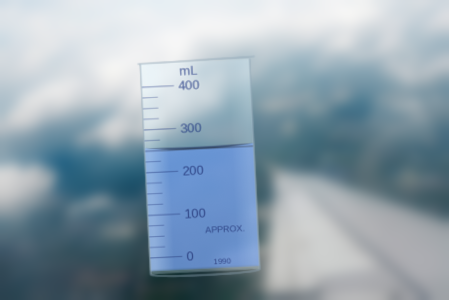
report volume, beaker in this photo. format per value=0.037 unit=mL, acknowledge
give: value=250 unit=mL
